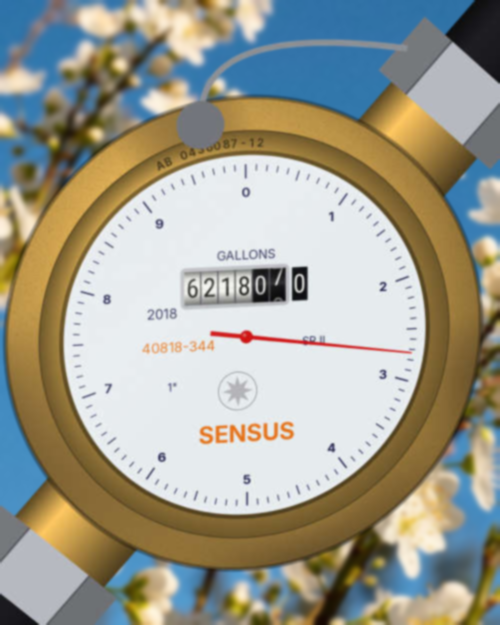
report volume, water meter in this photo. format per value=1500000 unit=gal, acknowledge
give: value=6218072.7 unit=gal
